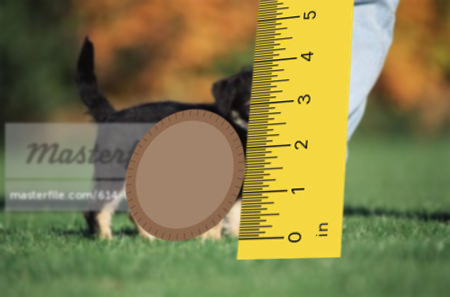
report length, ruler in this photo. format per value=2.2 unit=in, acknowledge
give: value=3 unit=in
